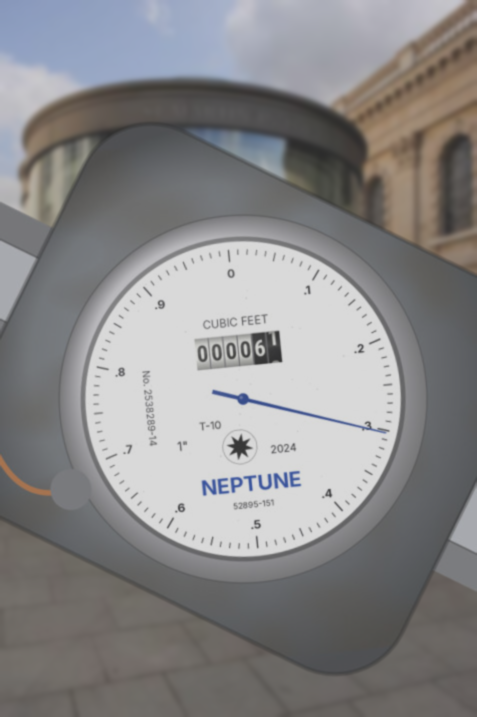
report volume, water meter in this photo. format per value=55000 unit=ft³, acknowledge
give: value=61.30 unit=ft³
